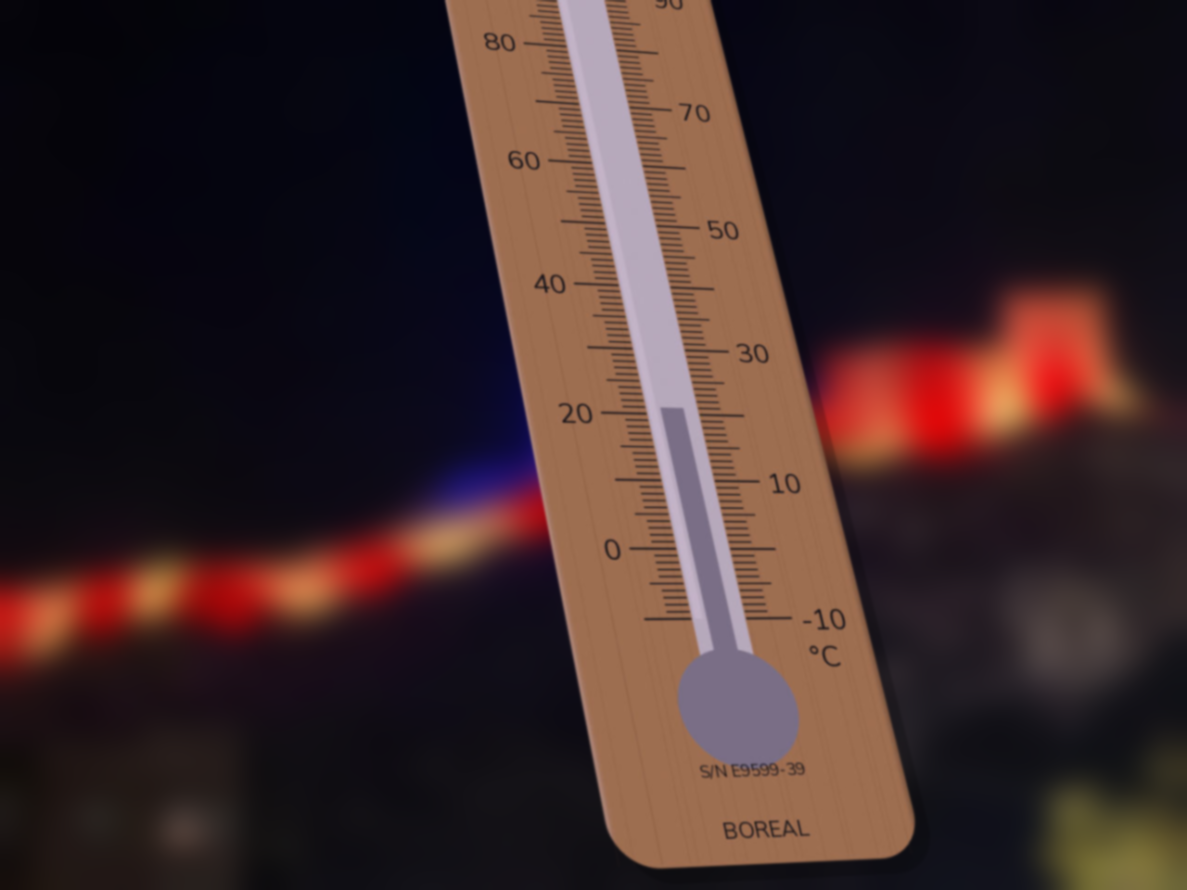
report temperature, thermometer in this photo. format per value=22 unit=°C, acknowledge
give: value=21 unit=°C
